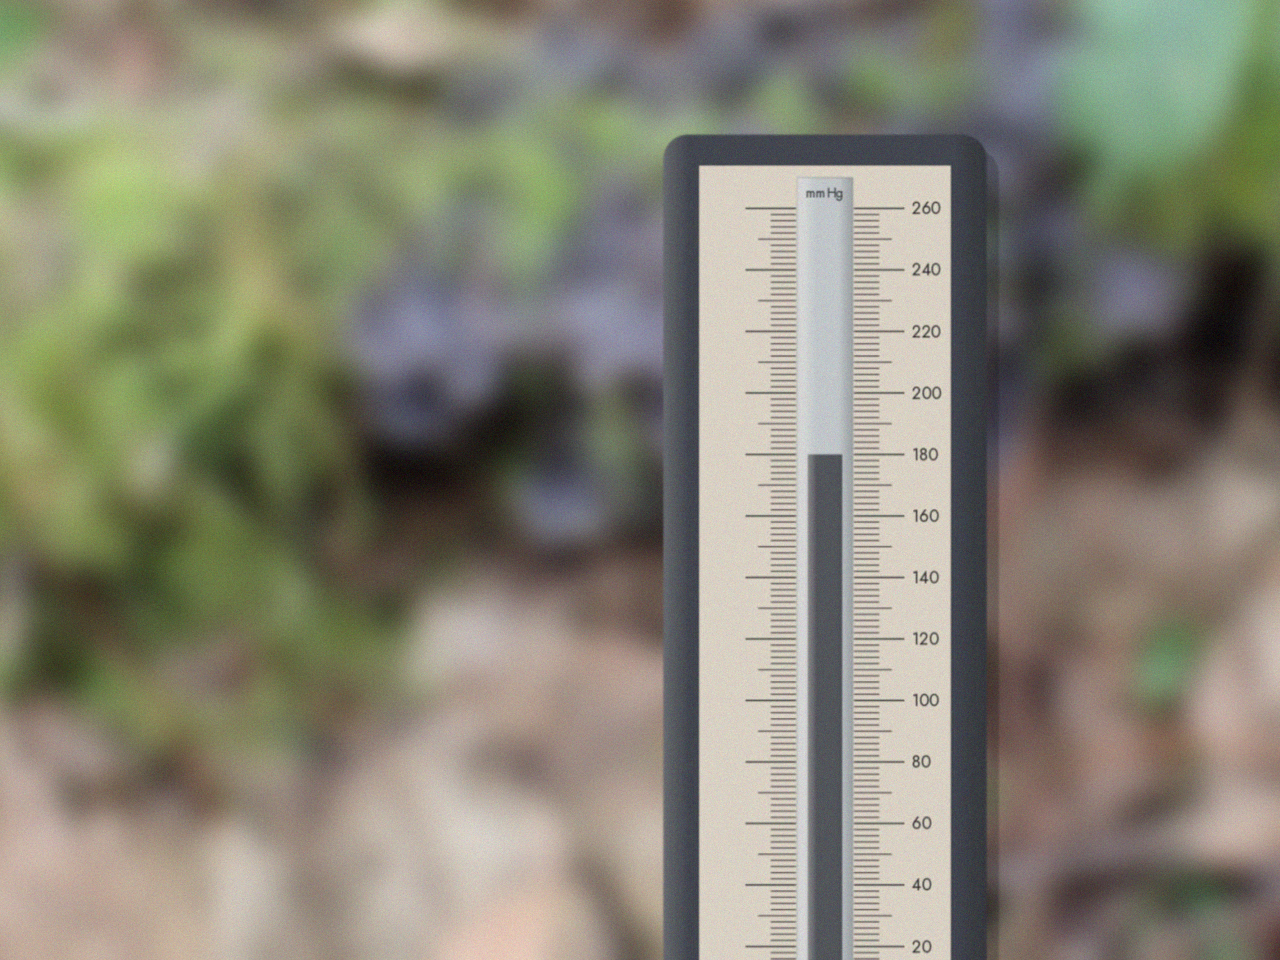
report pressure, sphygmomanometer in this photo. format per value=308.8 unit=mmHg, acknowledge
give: value=180 unit=mmHg
